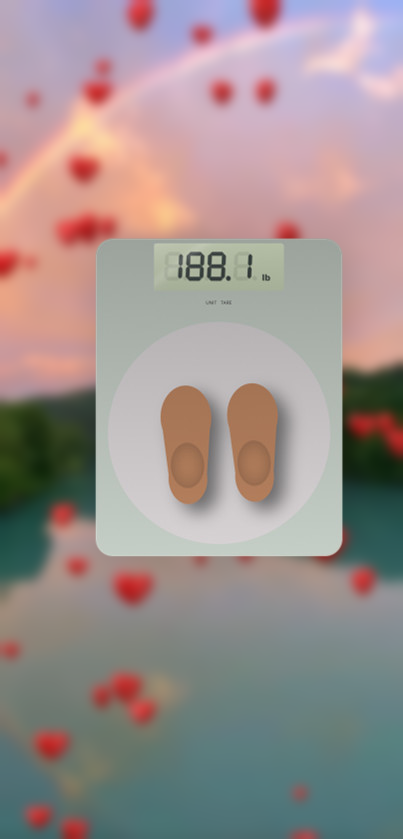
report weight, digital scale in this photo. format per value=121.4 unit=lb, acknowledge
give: value=188.1 unit=lb
